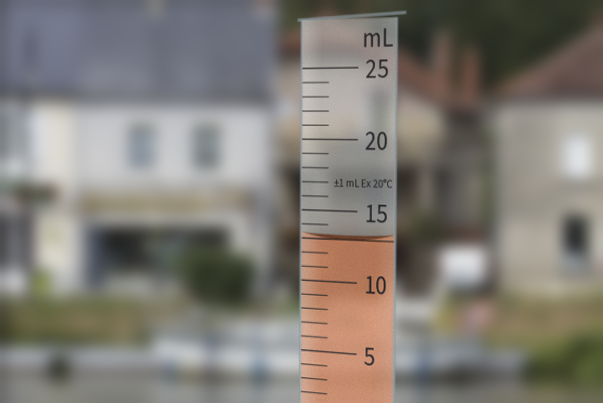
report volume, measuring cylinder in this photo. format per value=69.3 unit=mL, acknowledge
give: value=13 unit=mL
